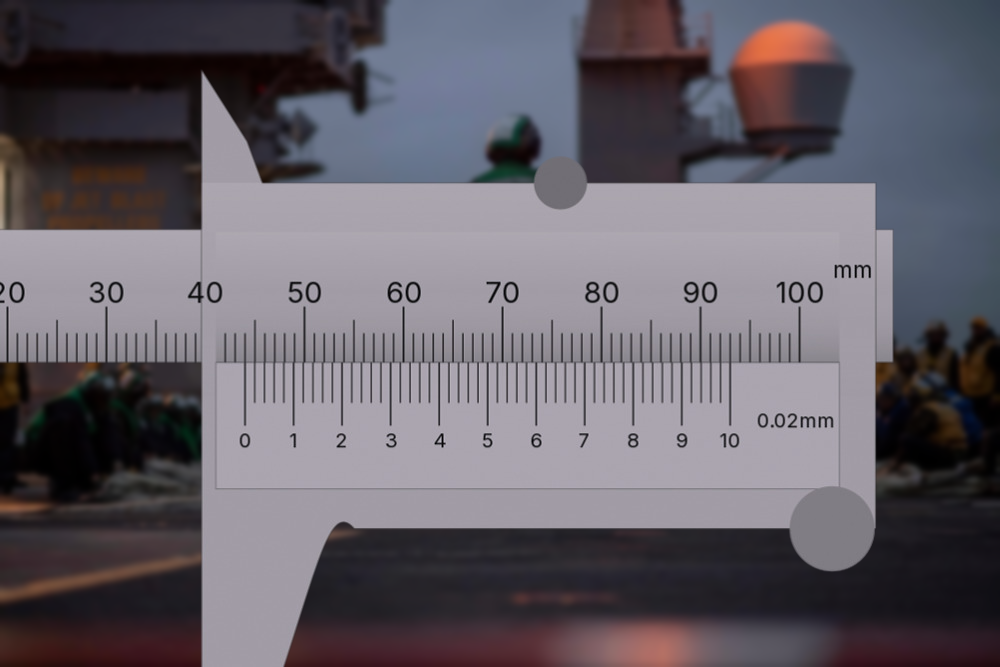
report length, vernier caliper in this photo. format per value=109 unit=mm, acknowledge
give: value=44.0 unit=mm
